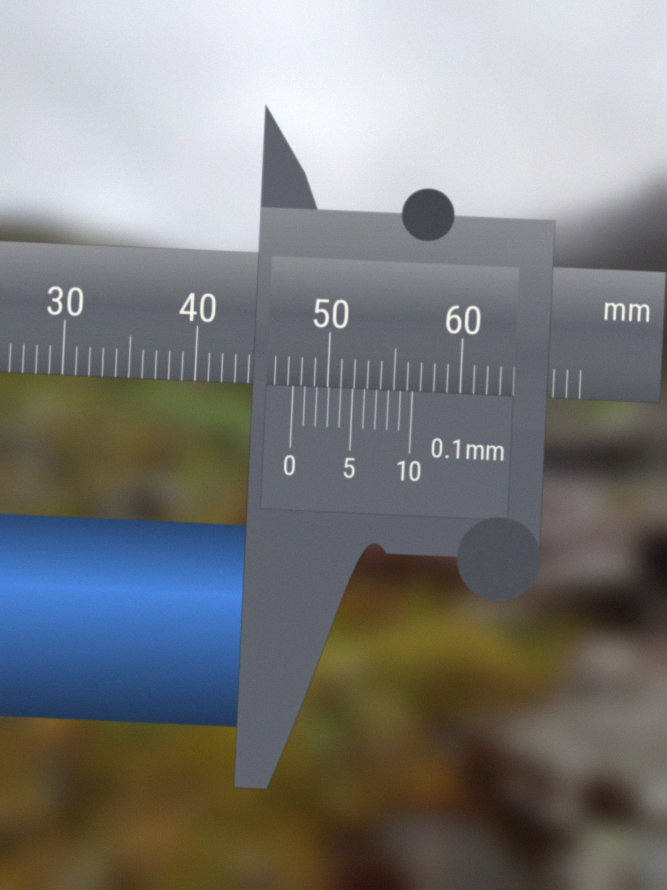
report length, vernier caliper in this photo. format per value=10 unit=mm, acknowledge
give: value=47.4 unit=mm
